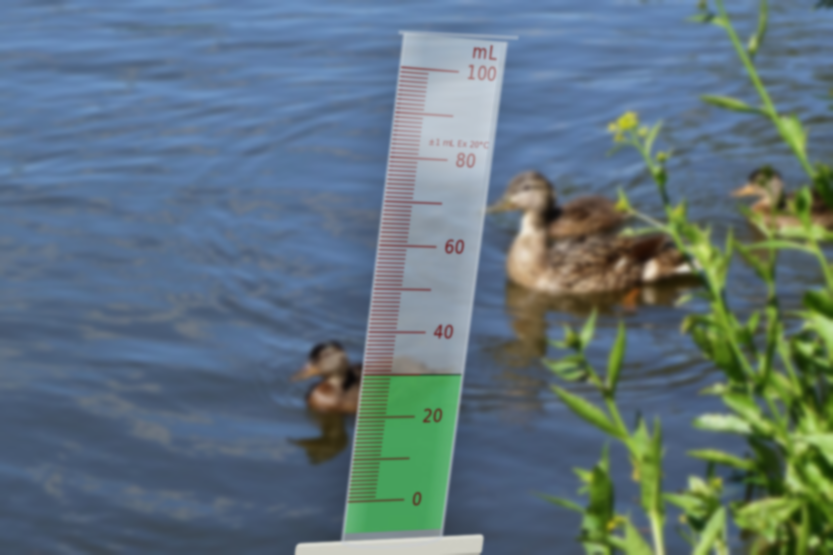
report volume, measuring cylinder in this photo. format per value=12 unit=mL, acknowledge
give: value=30 unit=mL
